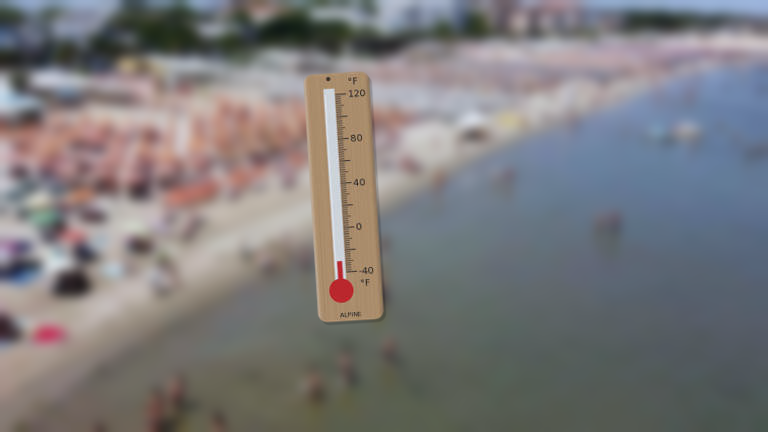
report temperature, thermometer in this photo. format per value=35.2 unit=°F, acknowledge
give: value=-30 unit=°F
